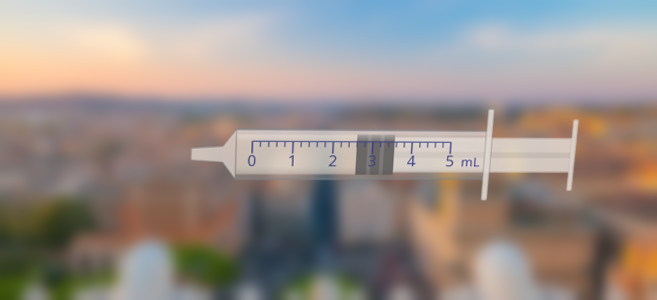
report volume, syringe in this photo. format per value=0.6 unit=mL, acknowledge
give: value=2.6 unit=mL
